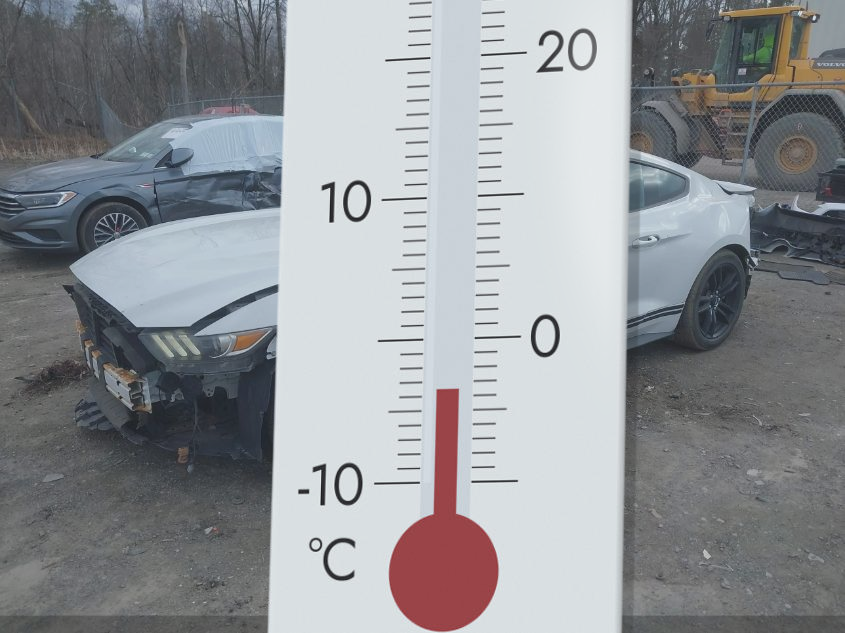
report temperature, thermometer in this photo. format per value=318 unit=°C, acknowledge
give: value=-3.5 unit=°C
